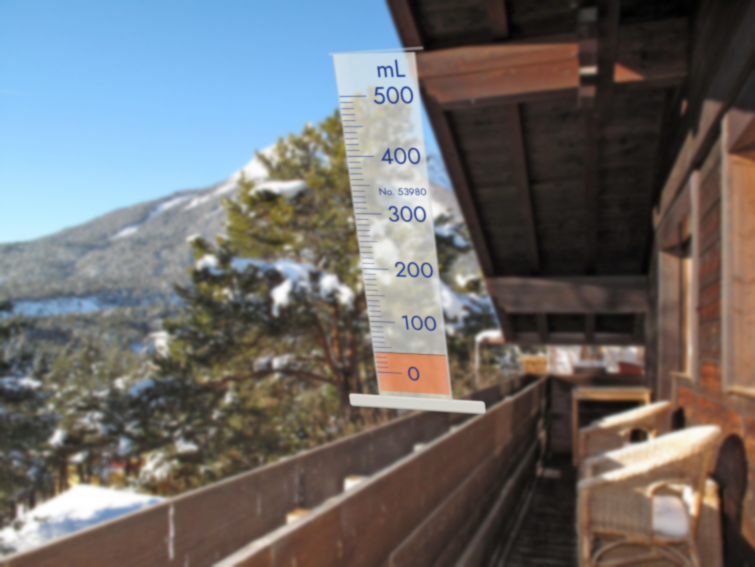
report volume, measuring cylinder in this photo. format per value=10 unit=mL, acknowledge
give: value=40 unit=mL
